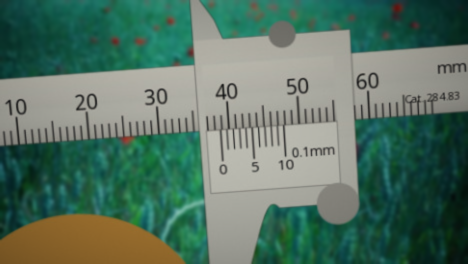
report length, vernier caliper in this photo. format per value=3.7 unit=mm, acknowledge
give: value=38.8 unit=mm
